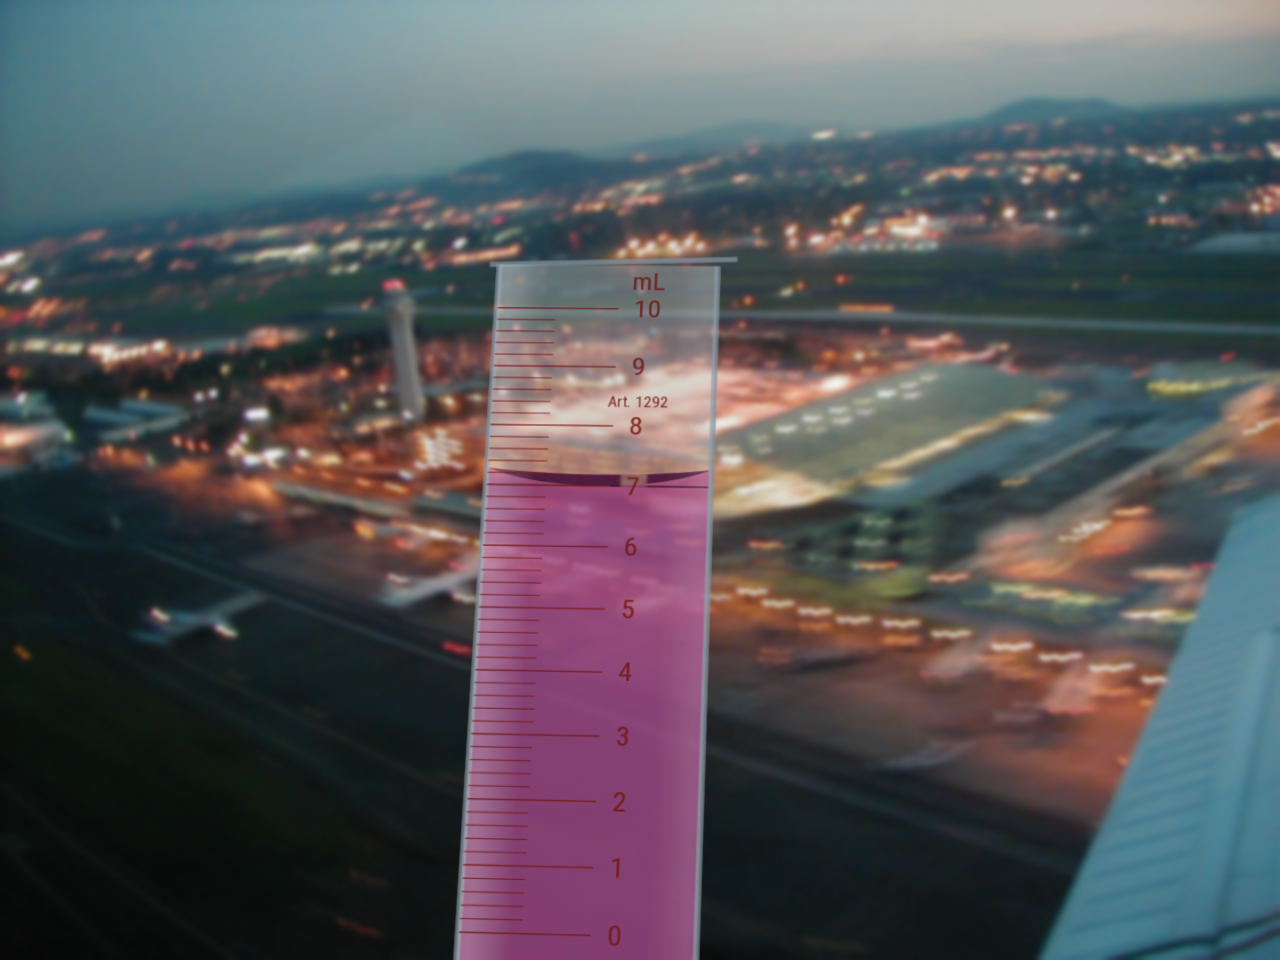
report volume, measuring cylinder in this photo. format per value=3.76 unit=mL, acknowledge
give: value=7 unit=mL
